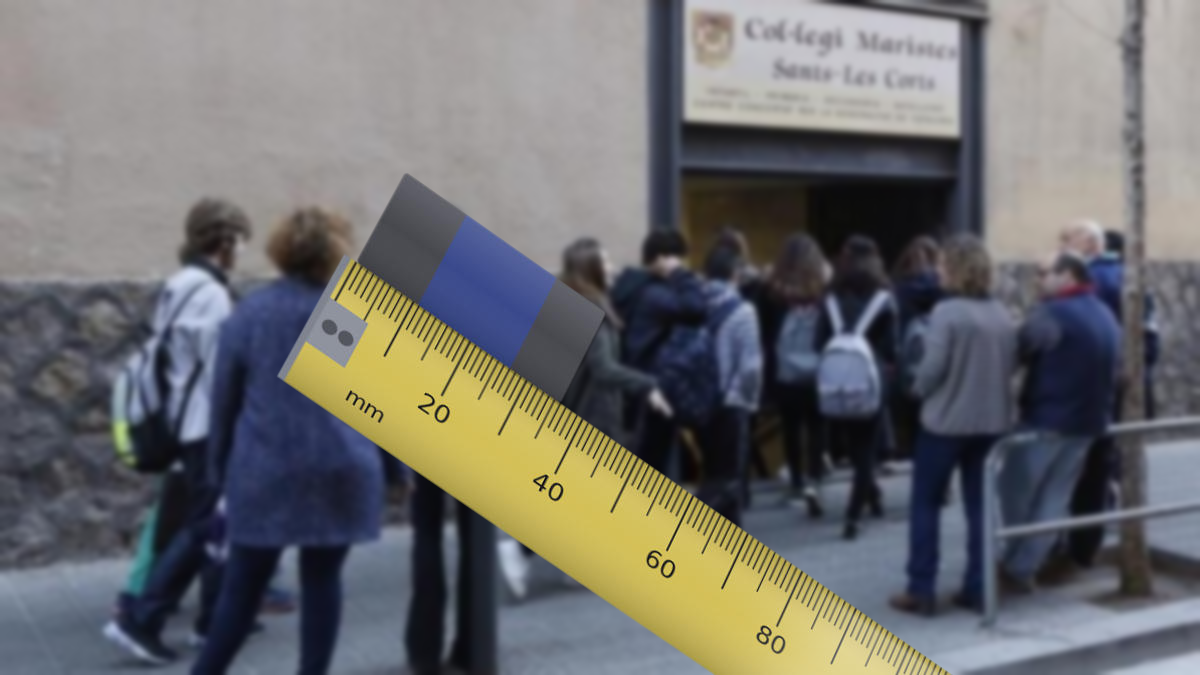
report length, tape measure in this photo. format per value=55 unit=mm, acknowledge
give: value=36 unit=mm
